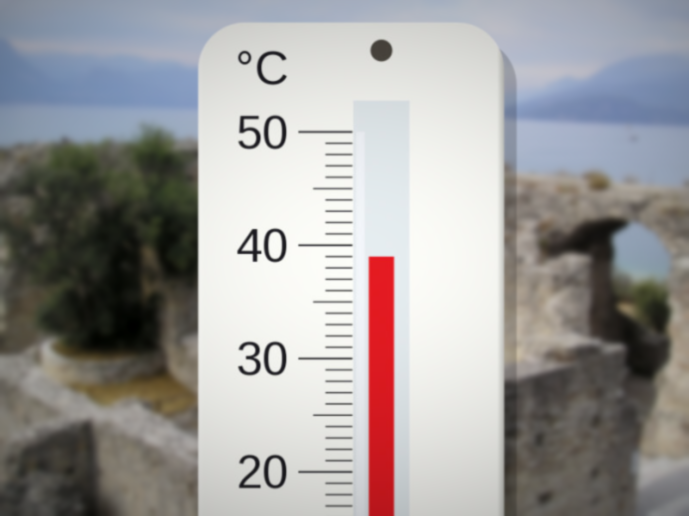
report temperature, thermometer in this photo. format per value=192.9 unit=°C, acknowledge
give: value=39 unit=°C
